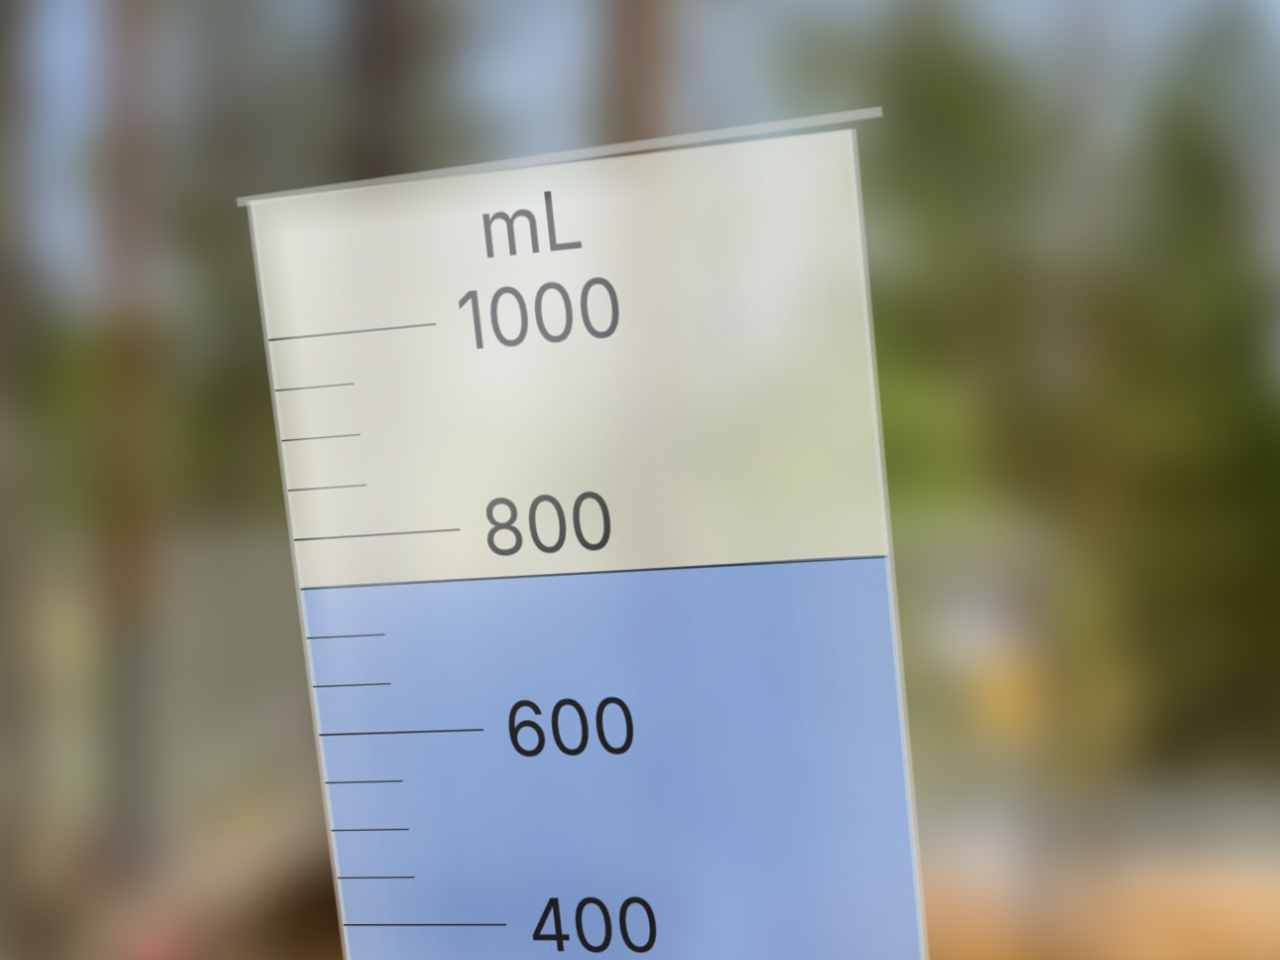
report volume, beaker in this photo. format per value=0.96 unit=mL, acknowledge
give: value=750 unit=mL
